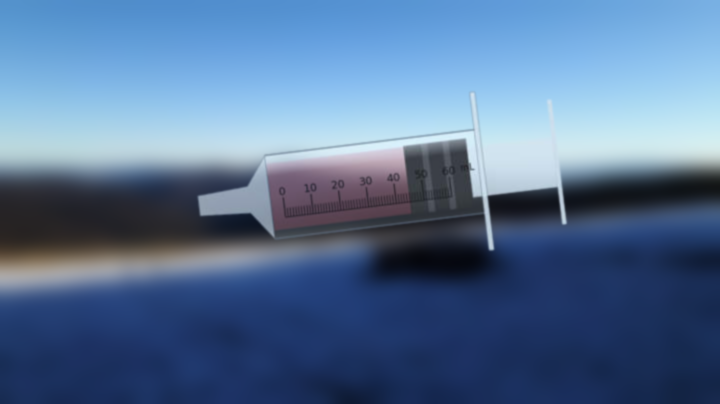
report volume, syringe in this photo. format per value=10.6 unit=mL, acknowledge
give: value=45 unit=mL
